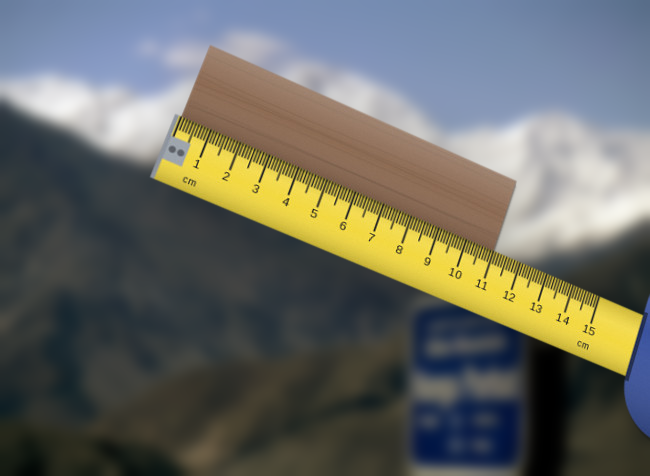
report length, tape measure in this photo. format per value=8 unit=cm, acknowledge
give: value=11 unit=cm
